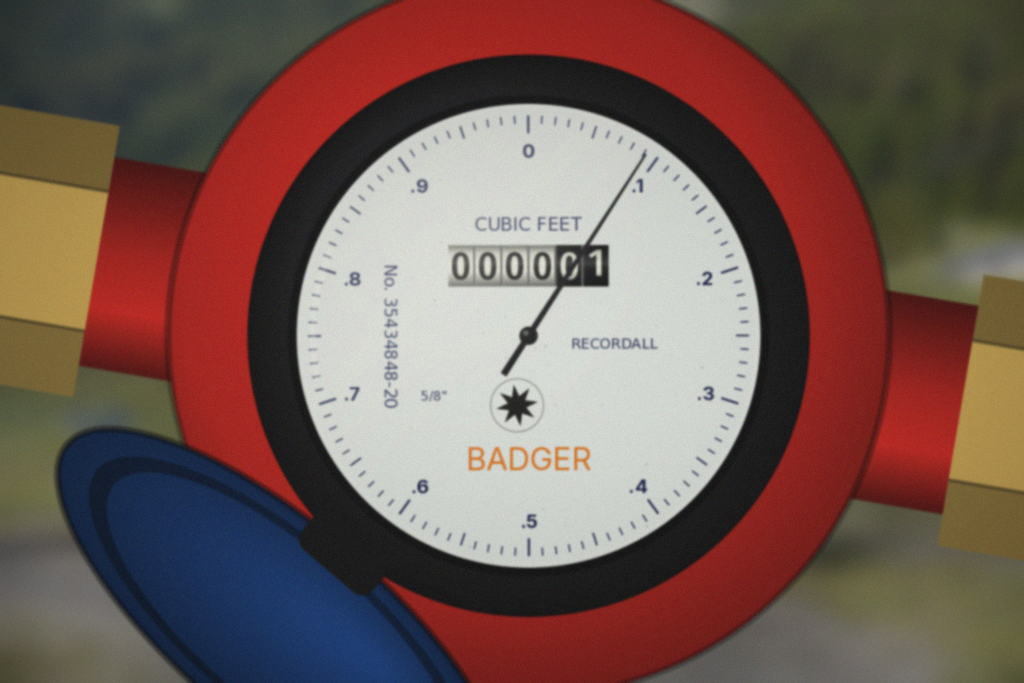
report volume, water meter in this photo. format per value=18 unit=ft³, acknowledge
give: value=1.09 unit=ft³
